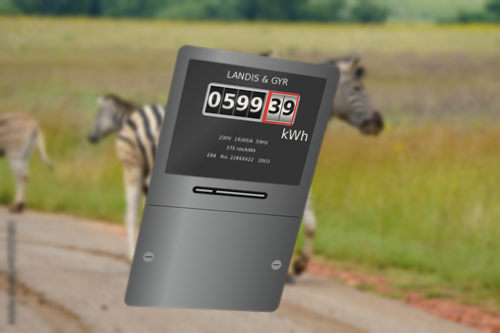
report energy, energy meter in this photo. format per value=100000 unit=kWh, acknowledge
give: value=599.39 unit=kWh
